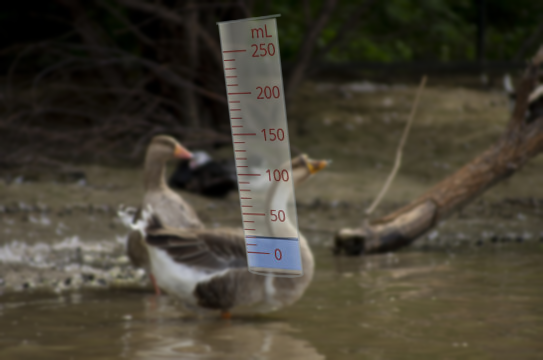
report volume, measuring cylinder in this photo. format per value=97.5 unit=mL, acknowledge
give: value=20 unit=mL
